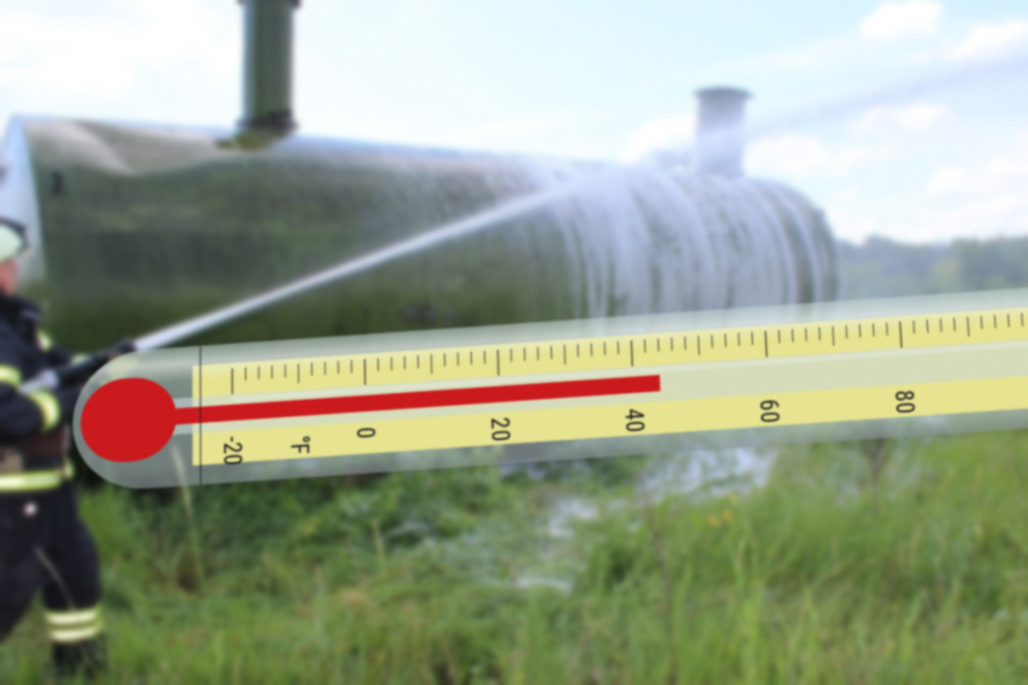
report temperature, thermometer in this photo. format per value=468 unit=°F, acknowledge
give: value=44 unit=°F
